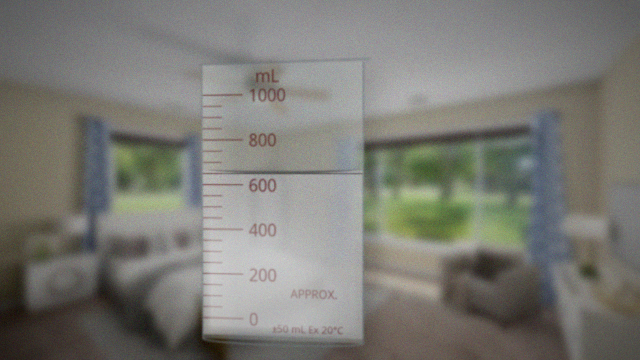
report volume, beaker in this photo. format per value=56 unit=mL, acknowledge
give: value=650 unit=mL
